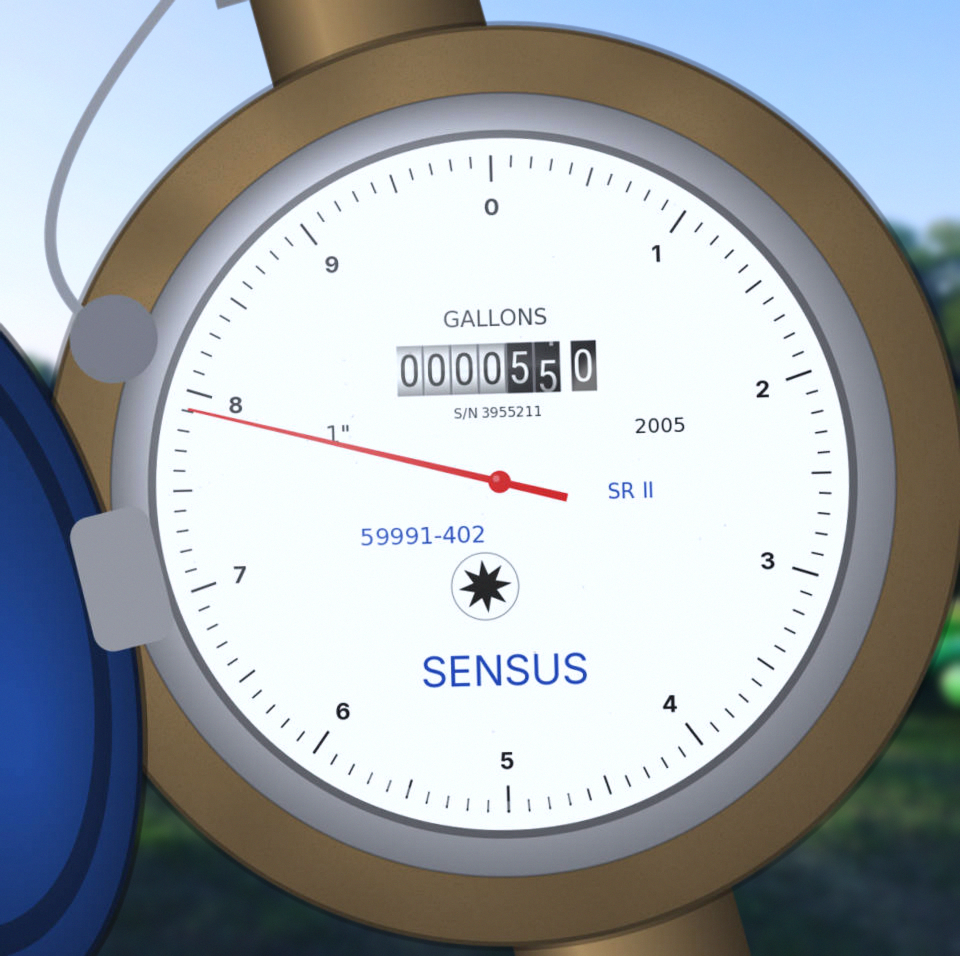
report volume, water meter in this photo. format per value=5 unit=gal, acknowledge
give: value=547.9 unit=gal
